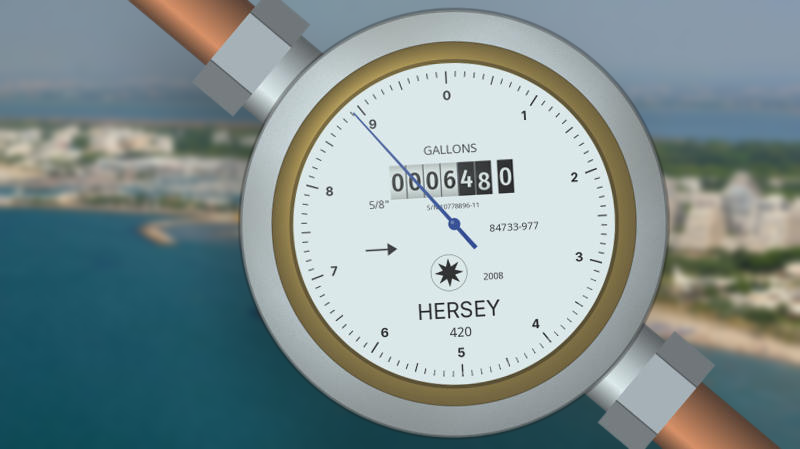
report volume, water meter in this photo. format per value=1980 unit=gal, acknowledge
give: value=6478.9 unit=gal
